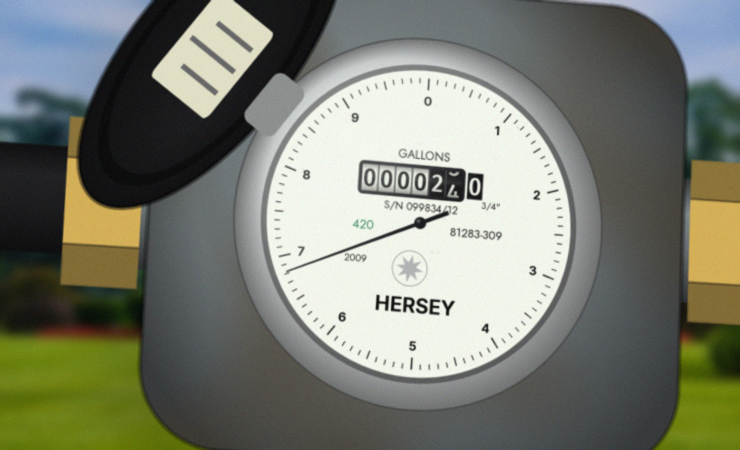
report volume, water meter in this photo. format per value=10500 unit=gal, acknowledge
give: value=236.8 unit=gal
